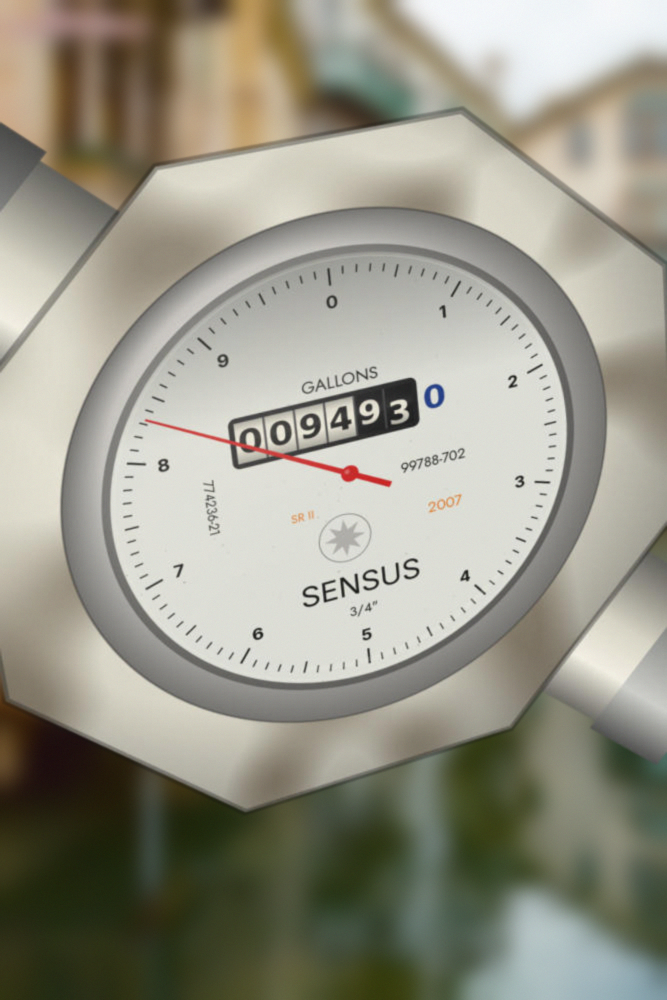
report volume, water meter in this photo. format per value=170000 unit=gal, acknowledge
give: value=94928.3 unit=gal
